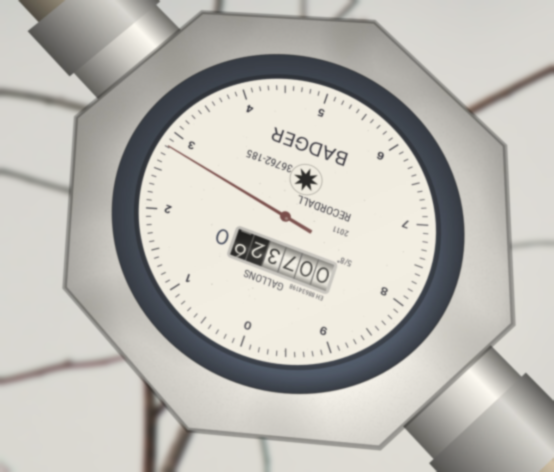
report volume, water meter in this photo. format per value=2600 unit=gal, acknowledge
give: value=73262.8 unit=gal
